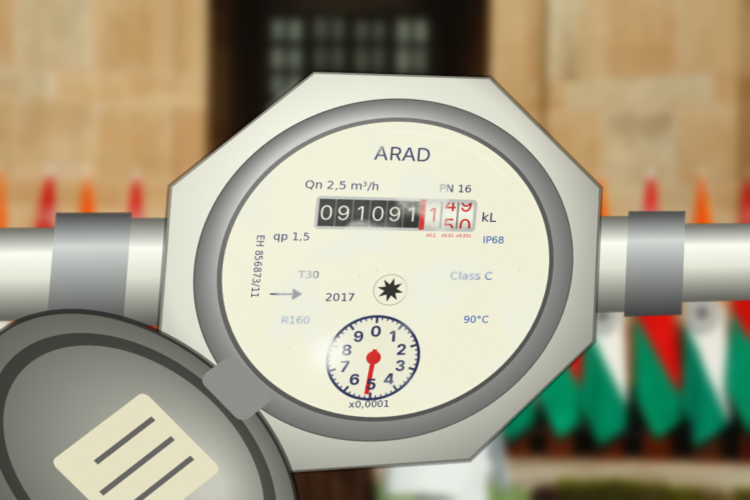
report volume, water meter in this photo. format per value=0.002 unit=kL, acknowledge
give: value=91091.1495 unit=kL
